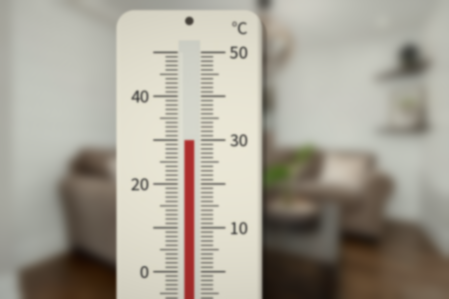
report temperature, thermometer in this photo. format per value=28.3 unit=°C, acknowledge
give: value=30 unit=°C
